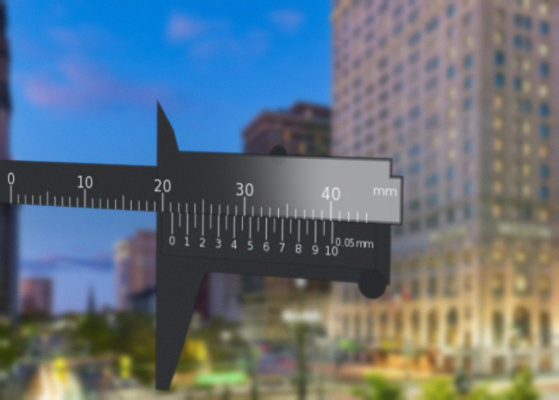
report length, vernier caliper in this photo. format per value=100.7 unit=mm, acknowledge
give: value=21.2 unit=mm
